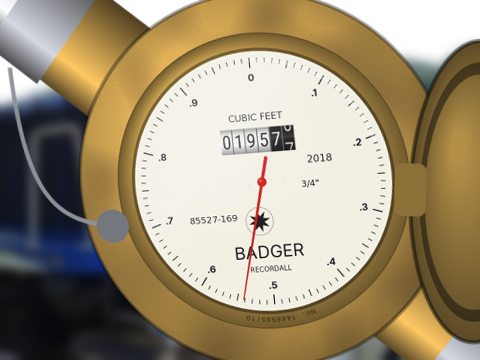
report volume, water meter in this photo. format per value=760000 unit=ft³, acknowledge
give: value=19576.54 unit=ft³
